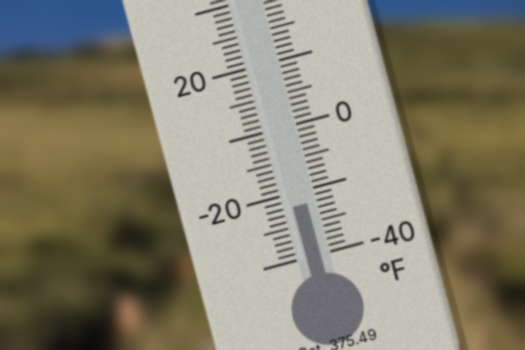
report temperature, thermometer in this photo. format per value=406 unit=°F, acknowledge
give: value=-24 unit=°F
